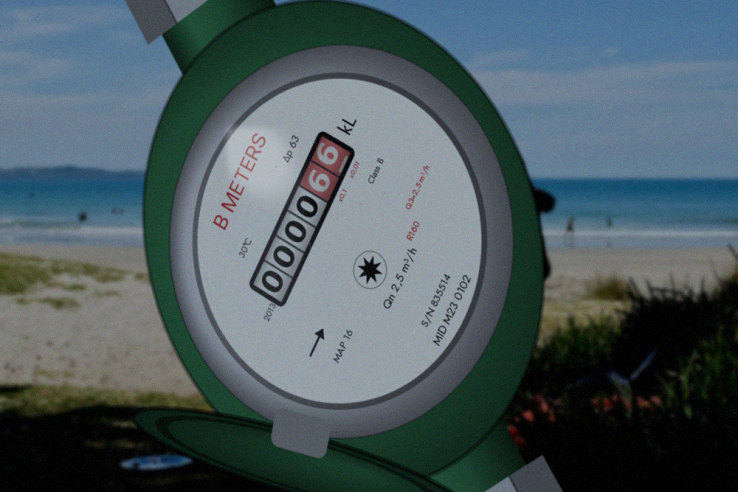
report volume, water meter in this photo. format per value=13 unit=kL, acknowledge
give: value=0.66 unit=kL
